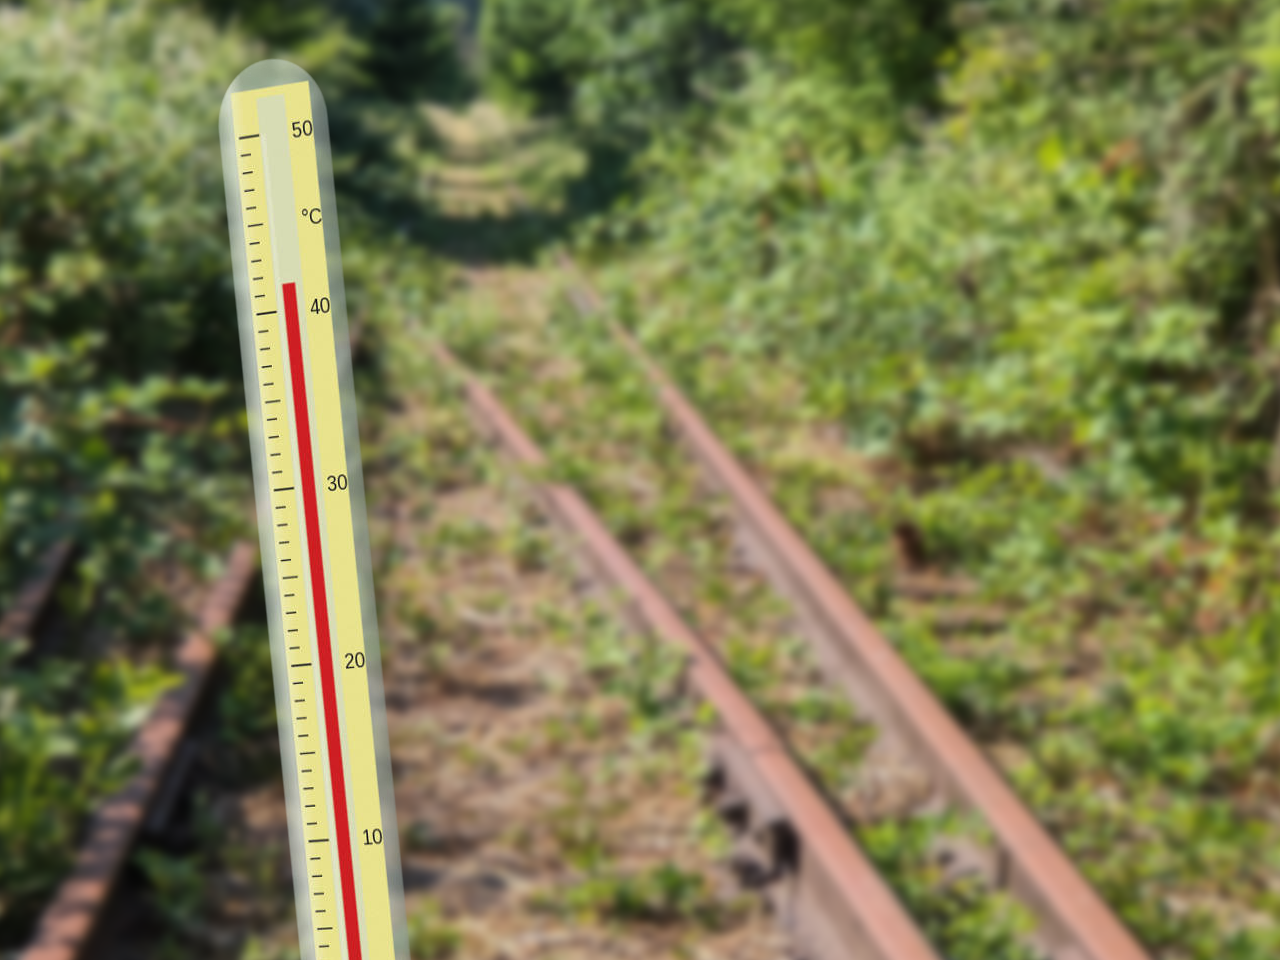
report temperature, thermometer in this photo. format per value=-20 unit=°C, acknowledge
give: value=41.5 unit=°C
